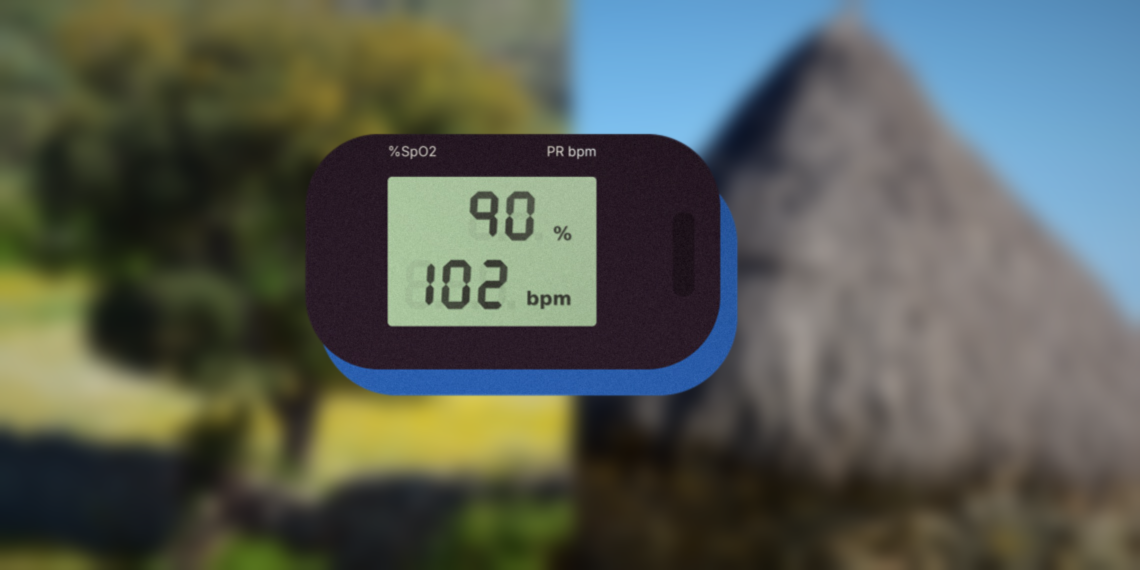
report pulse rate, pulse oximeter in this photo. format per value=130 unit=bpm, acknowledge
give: value=102 unit=bpm
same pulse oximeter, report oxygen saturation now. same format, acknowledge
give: value=90 unit=%
